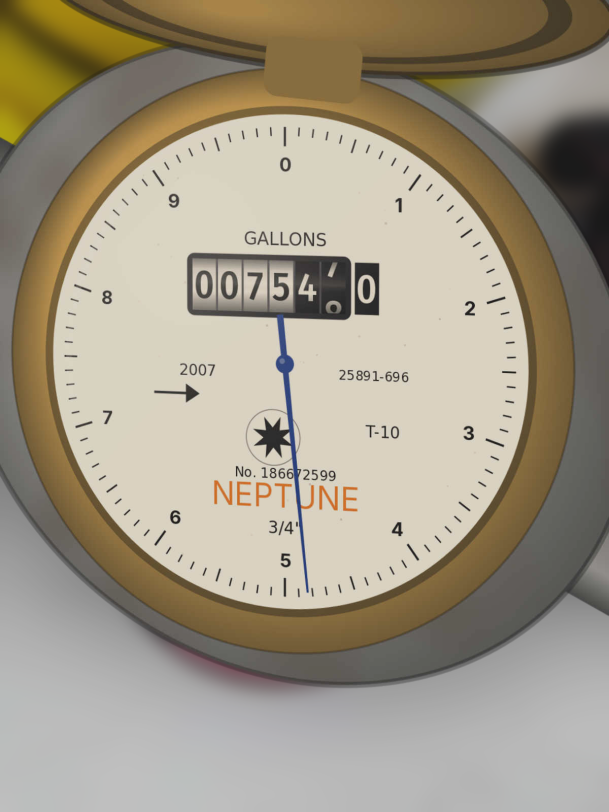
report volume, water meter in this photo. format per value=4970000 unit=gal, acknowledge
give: value=75474.8 unit=gal
